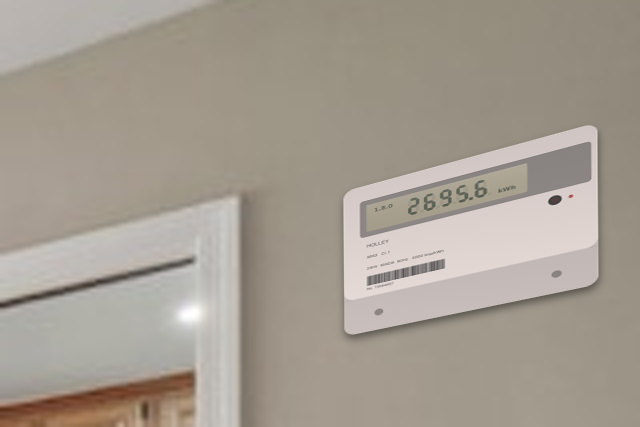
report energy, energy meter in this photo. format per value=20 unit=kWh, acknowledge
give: value=2695.6 unit=kWh
